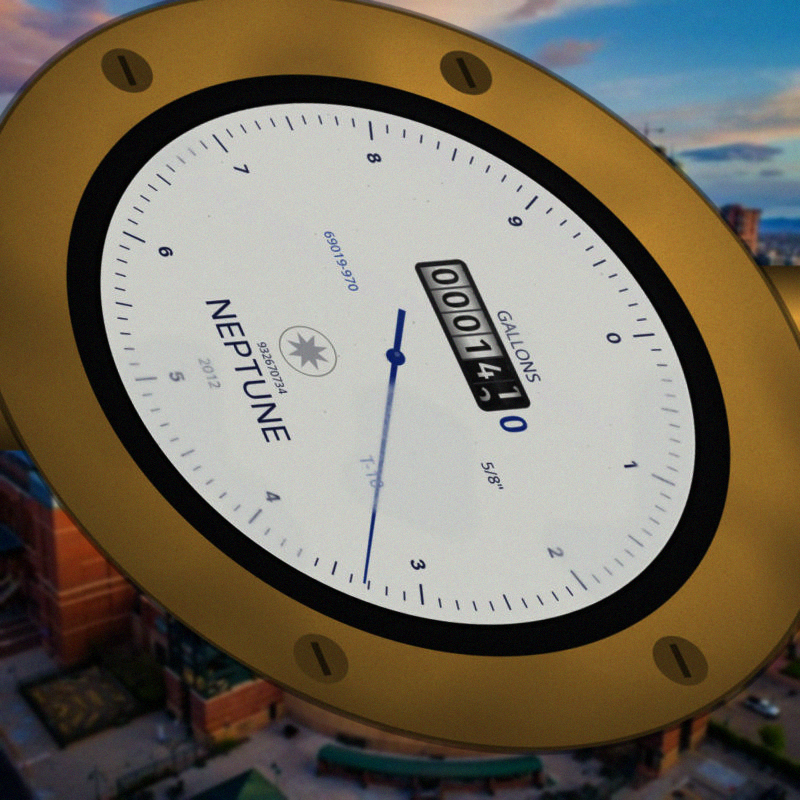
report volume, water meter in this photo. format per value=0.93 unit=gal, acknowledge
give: value=1413.3 unit=gal
